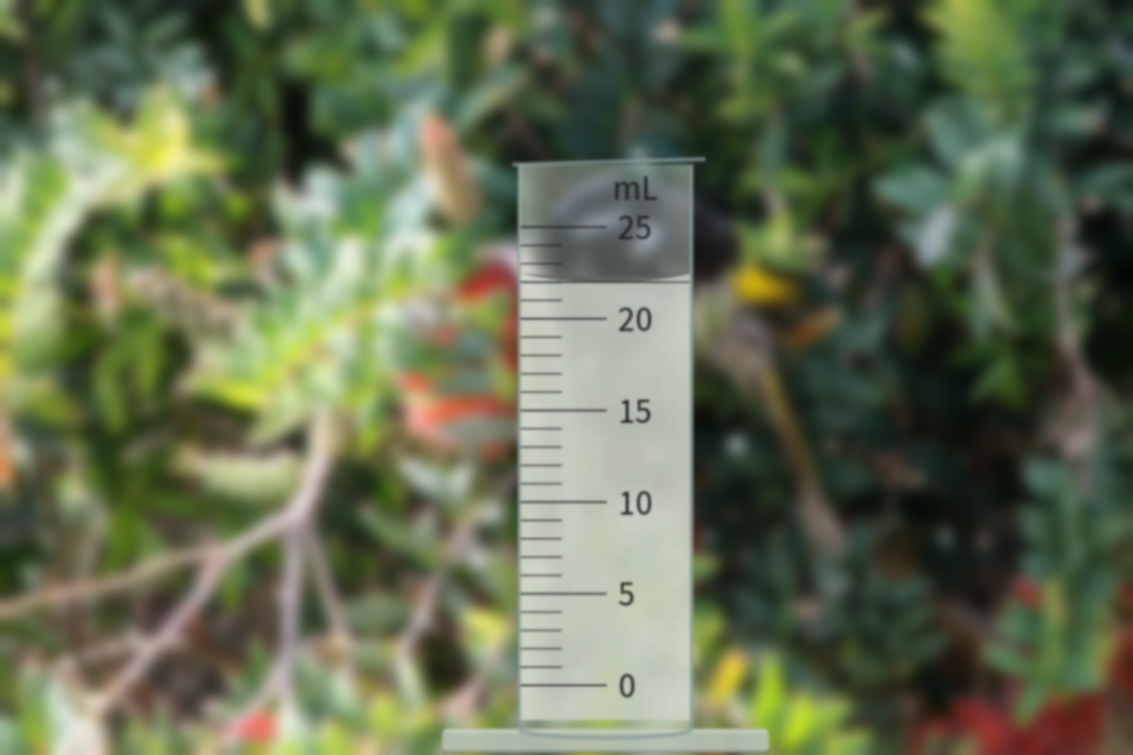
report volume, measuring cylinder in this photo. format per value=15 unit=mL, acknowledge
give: value=22 unit=mL
